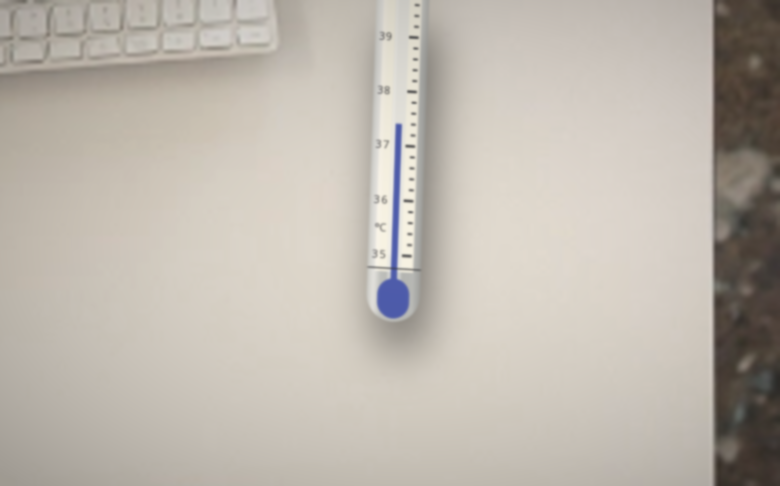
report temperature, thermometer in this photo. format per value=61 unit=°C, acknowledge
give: value=37.4 unit=°C
